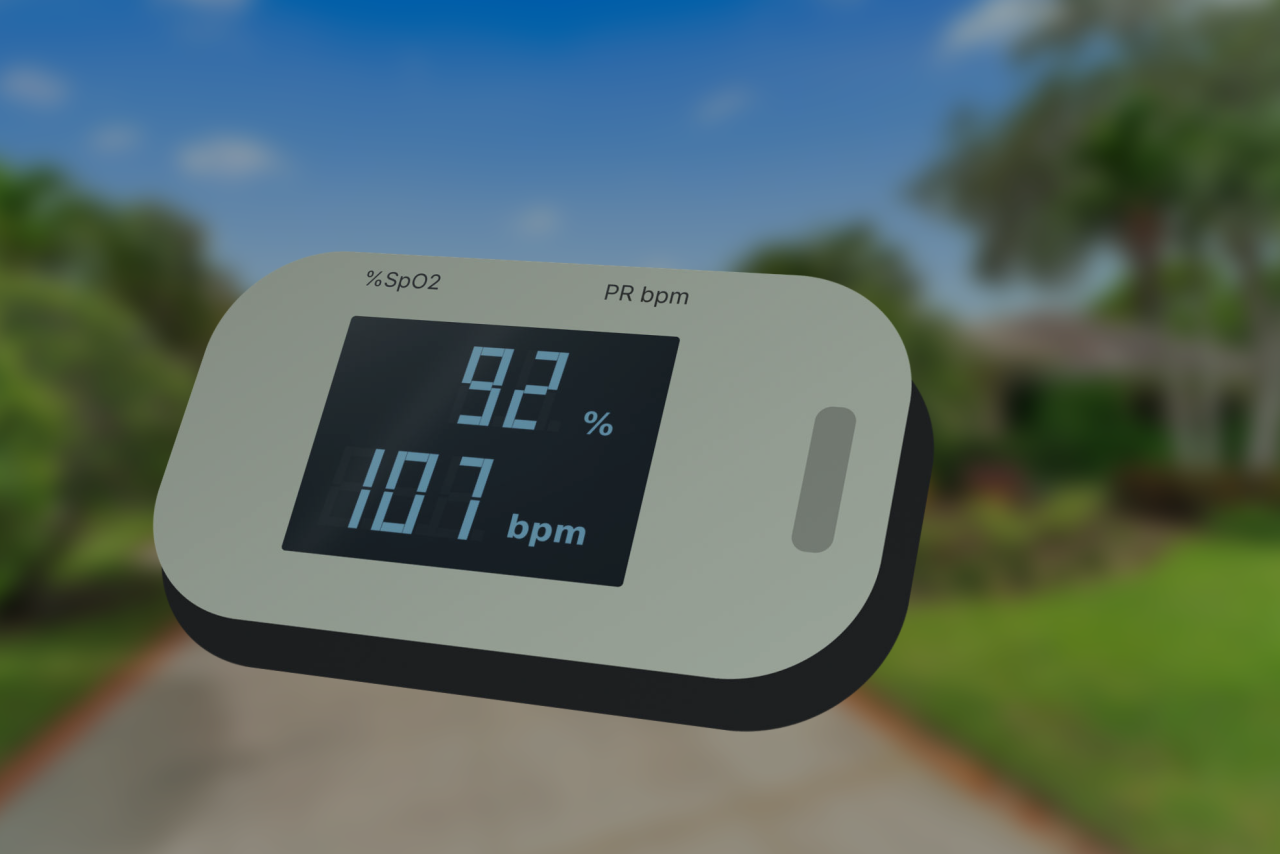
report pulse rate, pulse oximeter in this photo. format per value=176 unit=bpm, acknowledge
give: value=107 unit=bpm
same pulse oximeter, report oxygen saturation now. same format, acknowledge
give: value=92 unit=%
